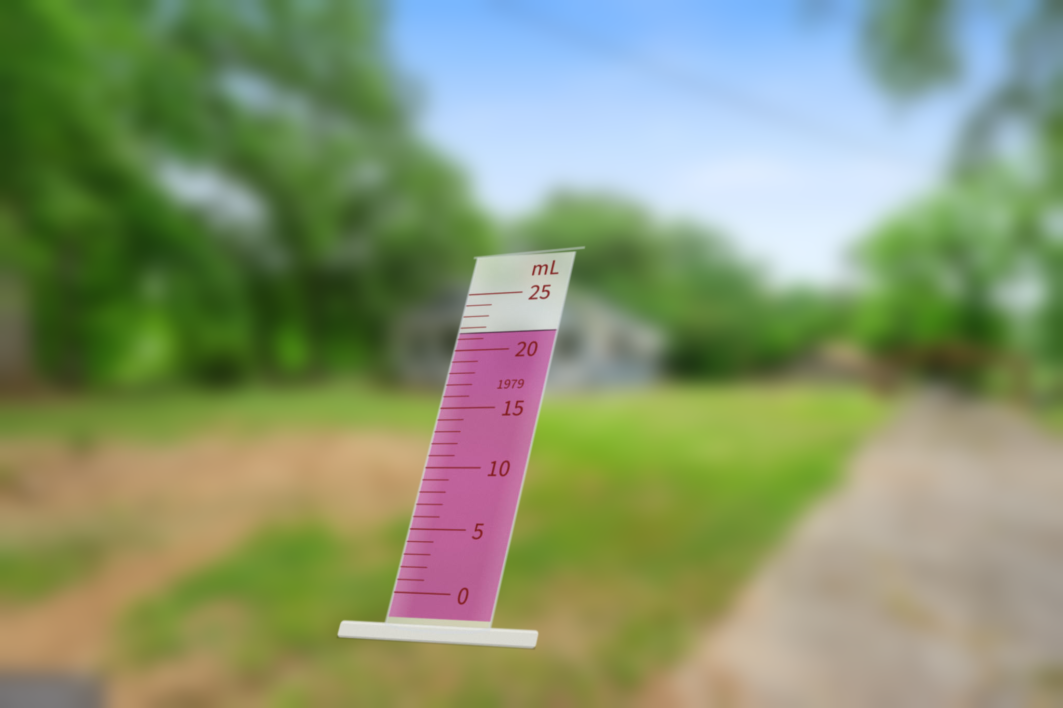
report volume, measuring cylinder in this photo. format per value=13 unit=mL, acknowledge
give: value=21.5 unit=mL
